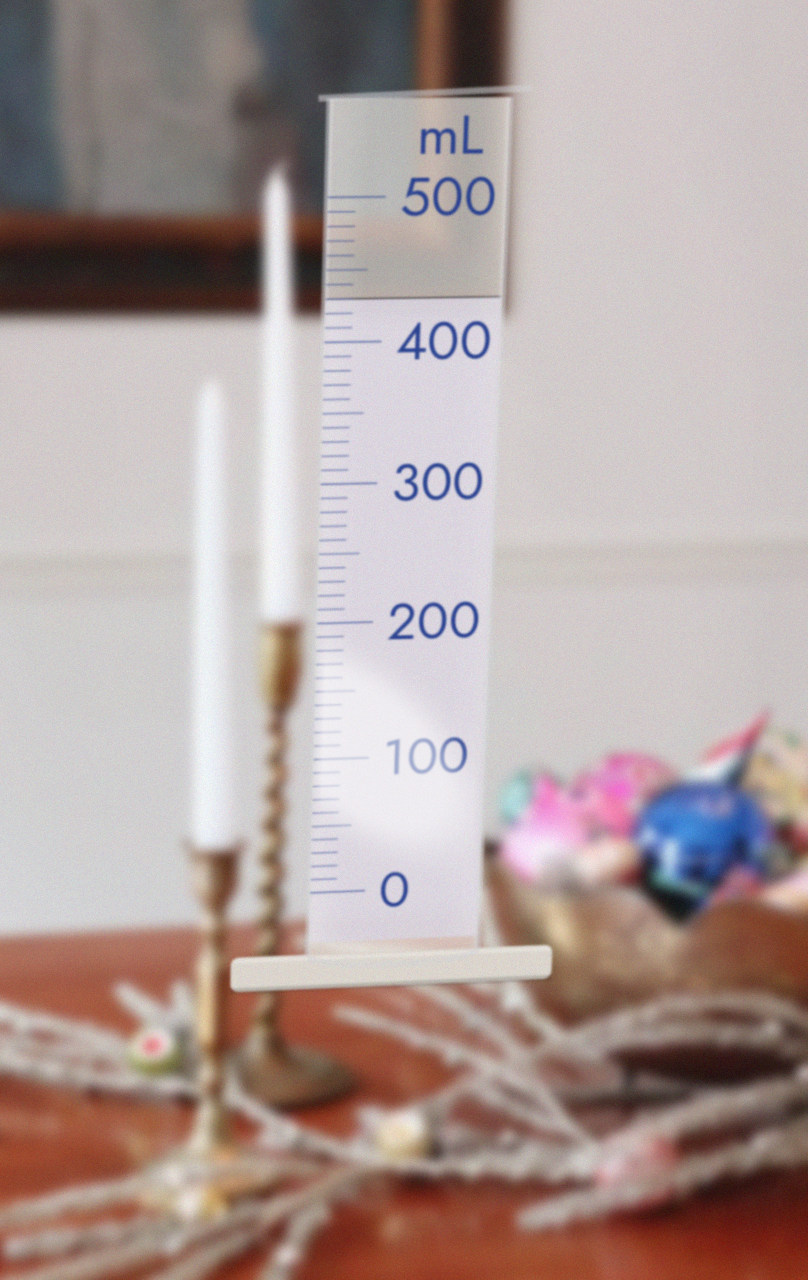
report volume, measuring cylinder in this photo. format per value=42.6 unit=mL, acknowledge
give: value=430 unit=mL
